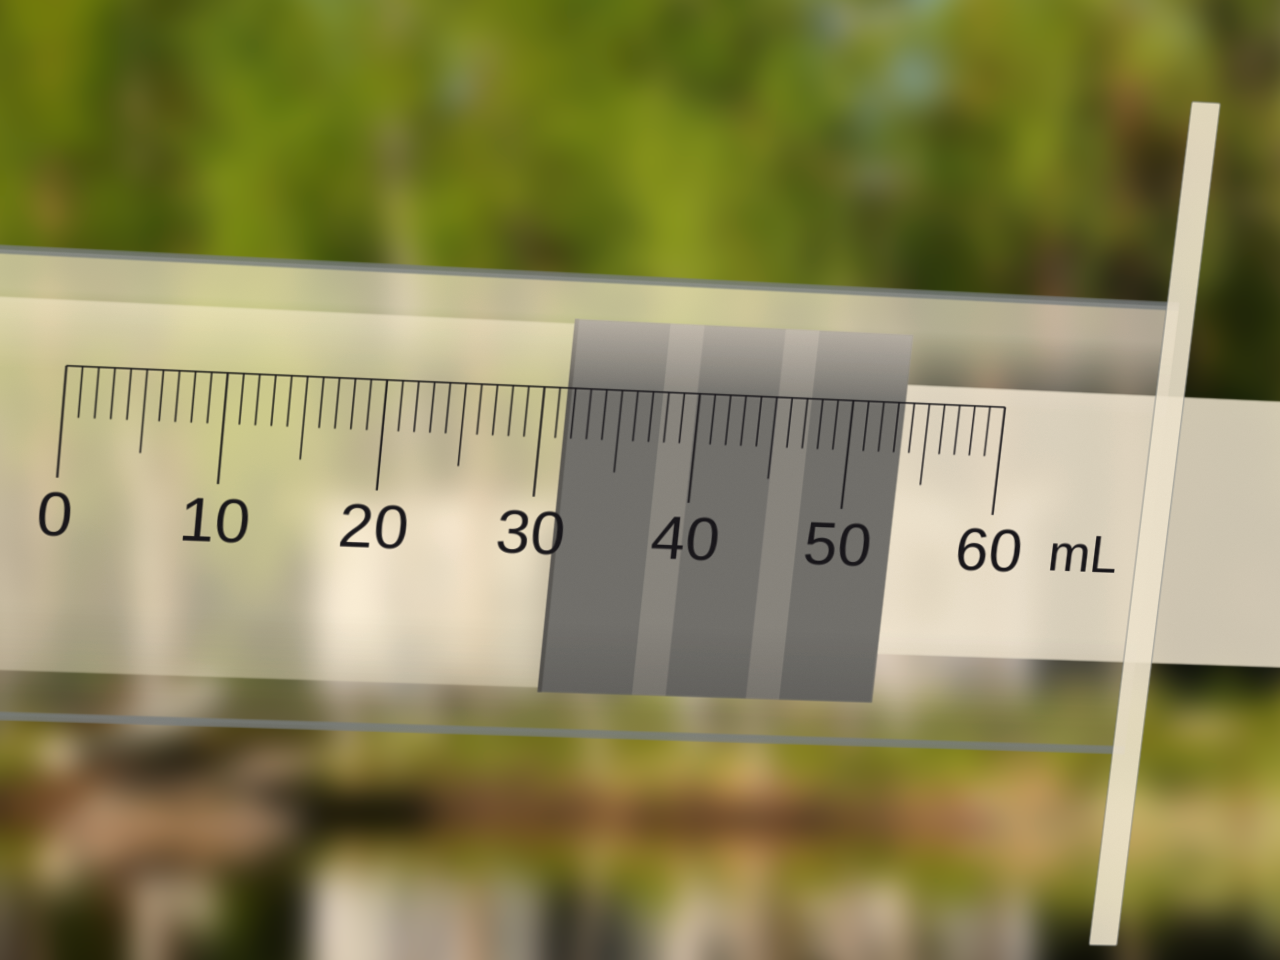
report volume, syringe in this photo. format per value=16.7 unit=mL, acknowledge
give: value=31.5 unit=mL
